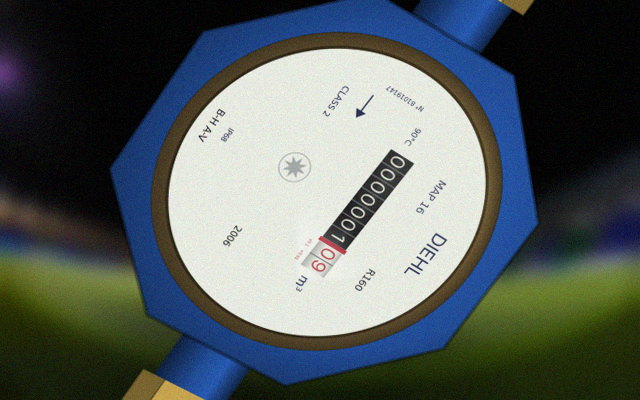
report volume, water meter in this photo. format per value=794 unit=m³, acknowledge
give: value=1.09 unit=m³
